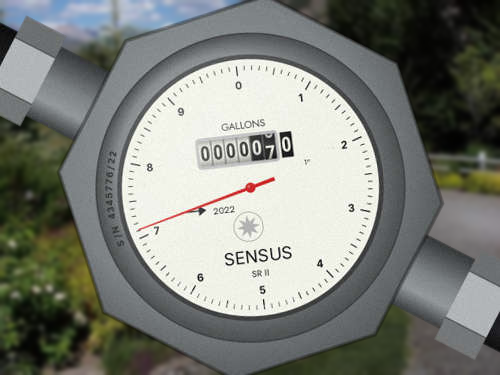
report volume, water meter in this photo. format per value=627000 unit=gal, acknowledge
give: value=67.1 unit=gal
